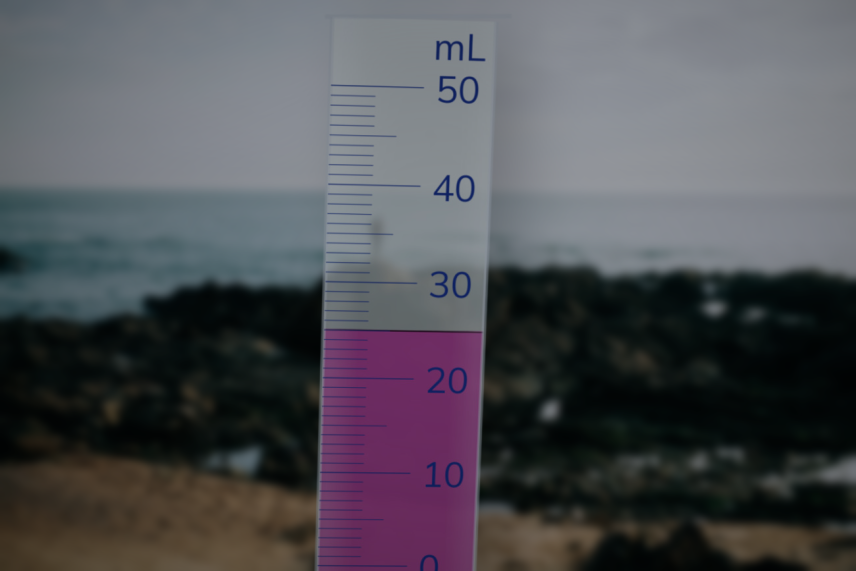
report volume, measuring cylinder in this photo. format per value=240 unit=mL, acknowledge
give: value=25 unit=mL
